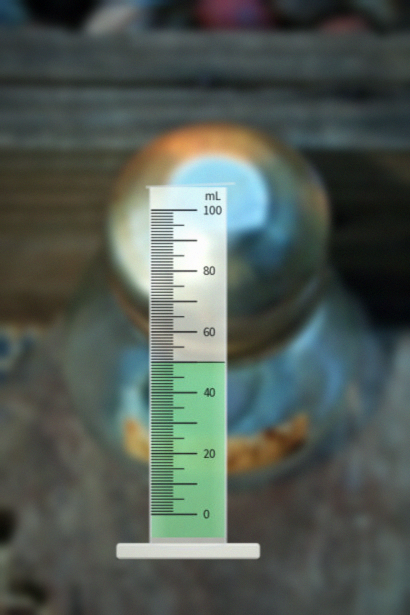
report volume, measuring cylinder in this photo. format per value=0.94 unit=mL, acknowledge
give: value=50 unit=mL
